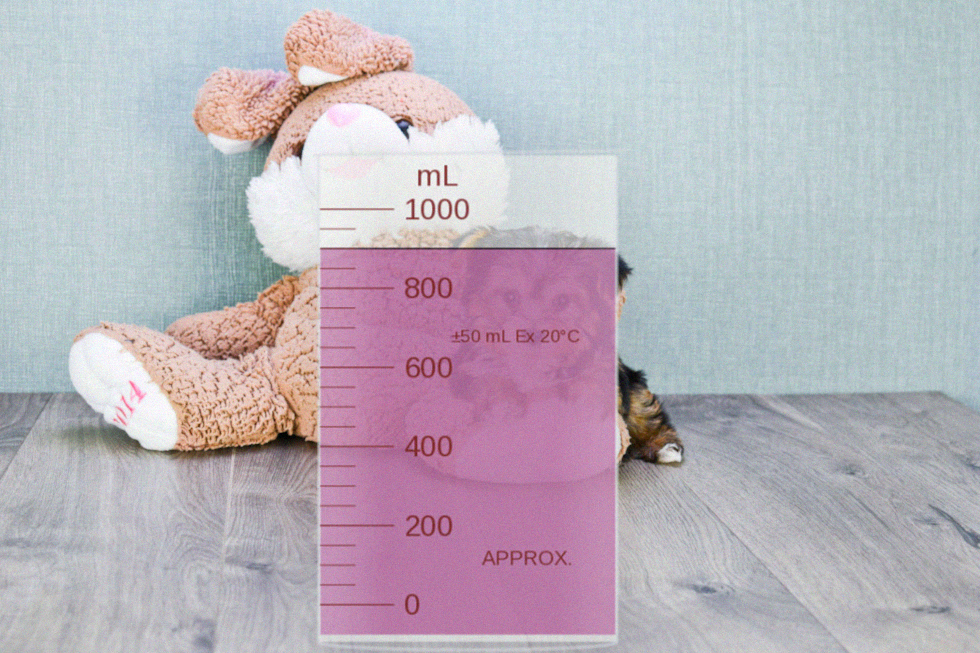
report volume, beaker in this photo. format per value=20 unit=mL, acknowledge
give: value=900 unit=mL
